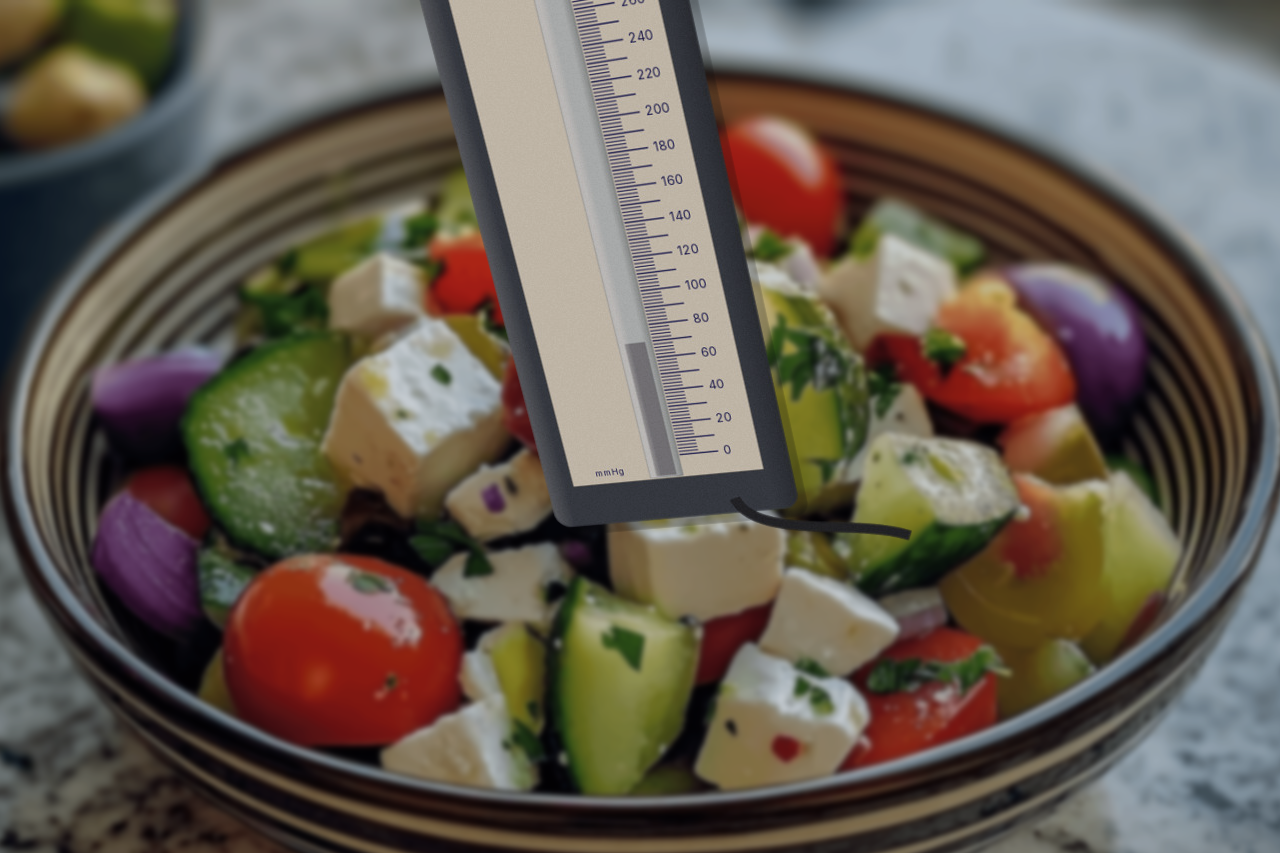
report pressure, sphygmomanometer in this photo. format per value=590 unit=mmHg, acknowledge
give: value=70 unit=mmHg
